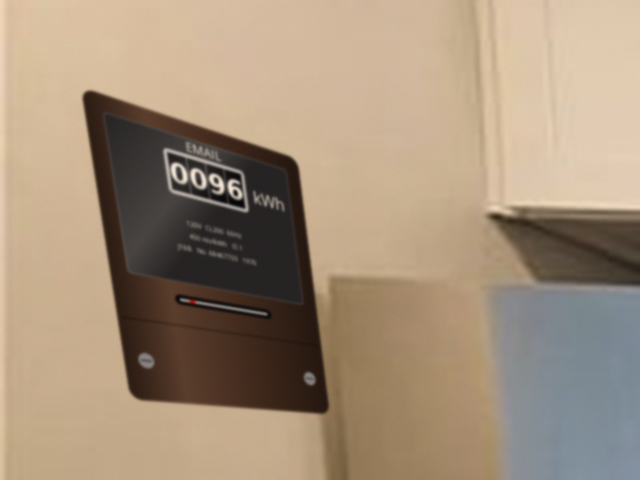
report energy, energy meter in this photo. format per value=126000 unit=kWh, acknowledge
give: value=96 unit=kWh
